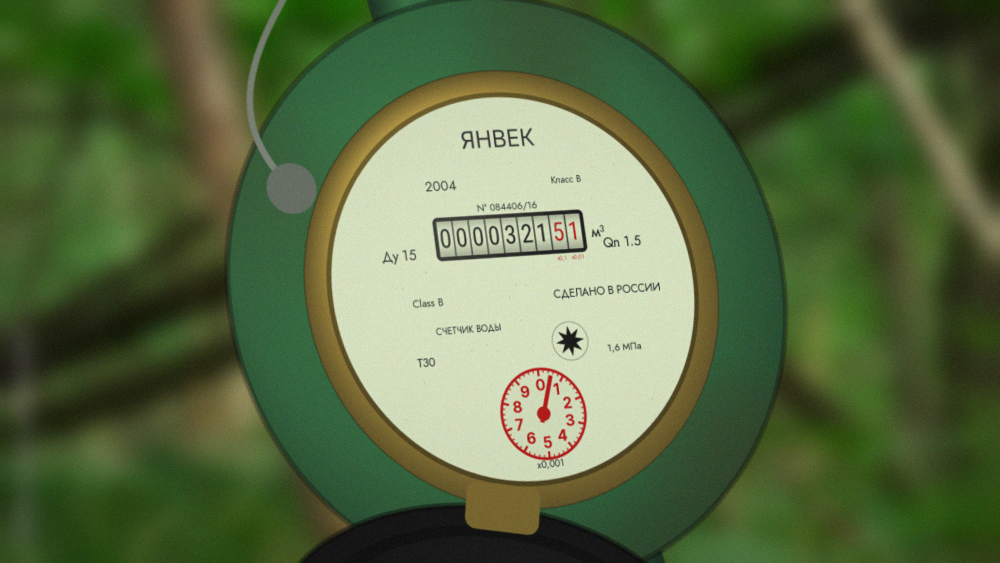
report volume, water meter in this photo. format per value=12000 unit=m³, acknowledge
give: value=321.510 unit=m³
